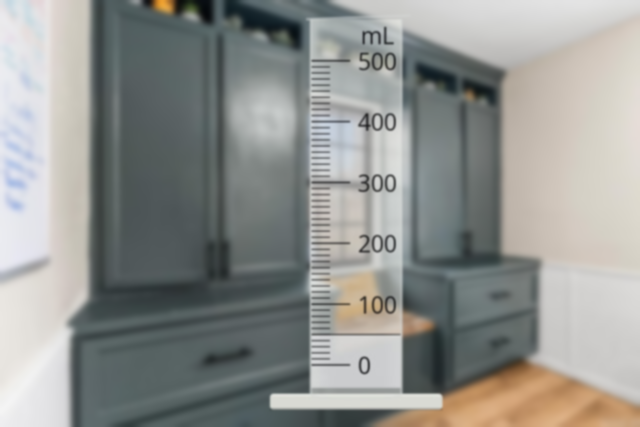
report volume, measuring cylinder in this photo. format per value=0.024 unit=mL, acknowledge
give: value=50 unit=mL
